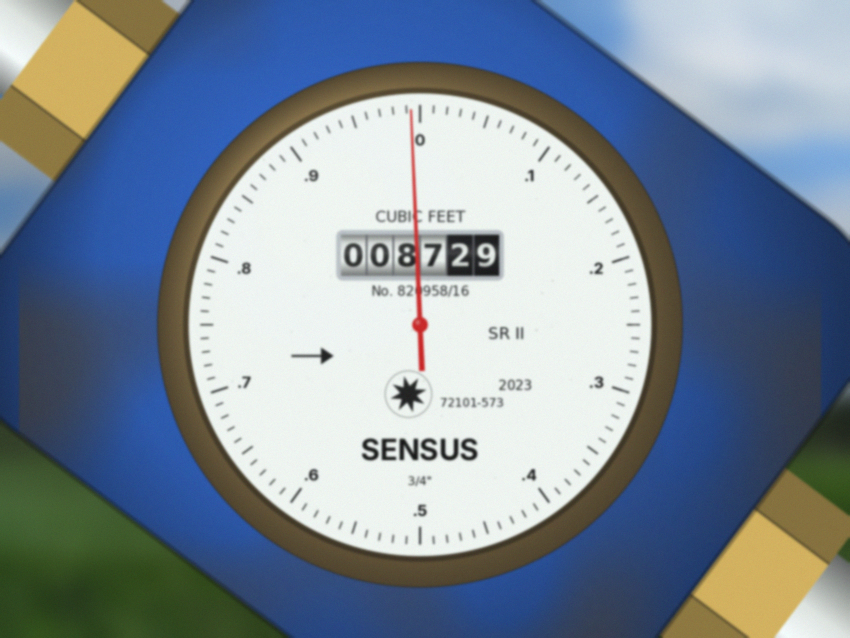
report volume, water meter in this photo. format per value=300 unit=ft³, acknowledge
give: value=8728.99 unit=ft³
